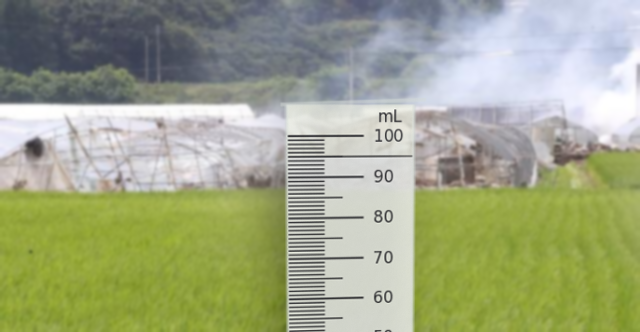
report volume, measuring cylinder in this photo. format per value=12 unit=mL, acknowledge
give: value=95 unit=mL
